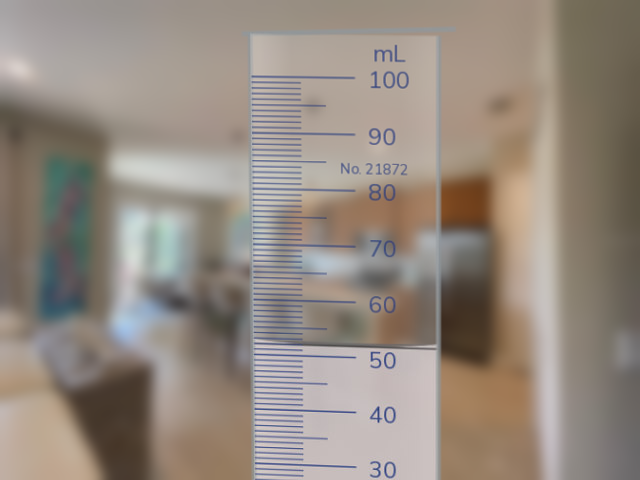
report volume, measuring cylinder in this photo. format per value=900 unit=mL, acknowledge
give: value=52 unit=mL
